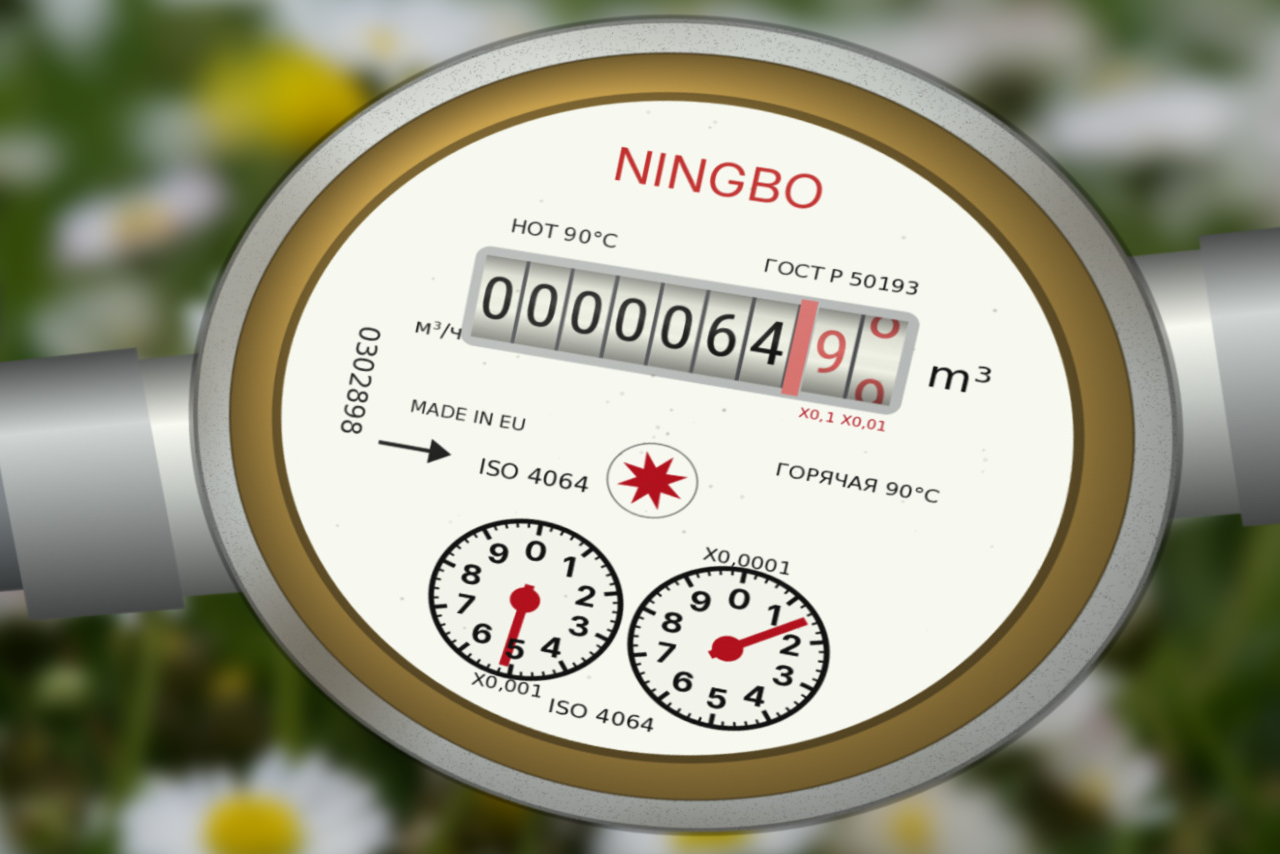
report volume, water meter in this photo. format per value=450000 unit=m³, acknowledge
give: value=64.9851 unit=m³
